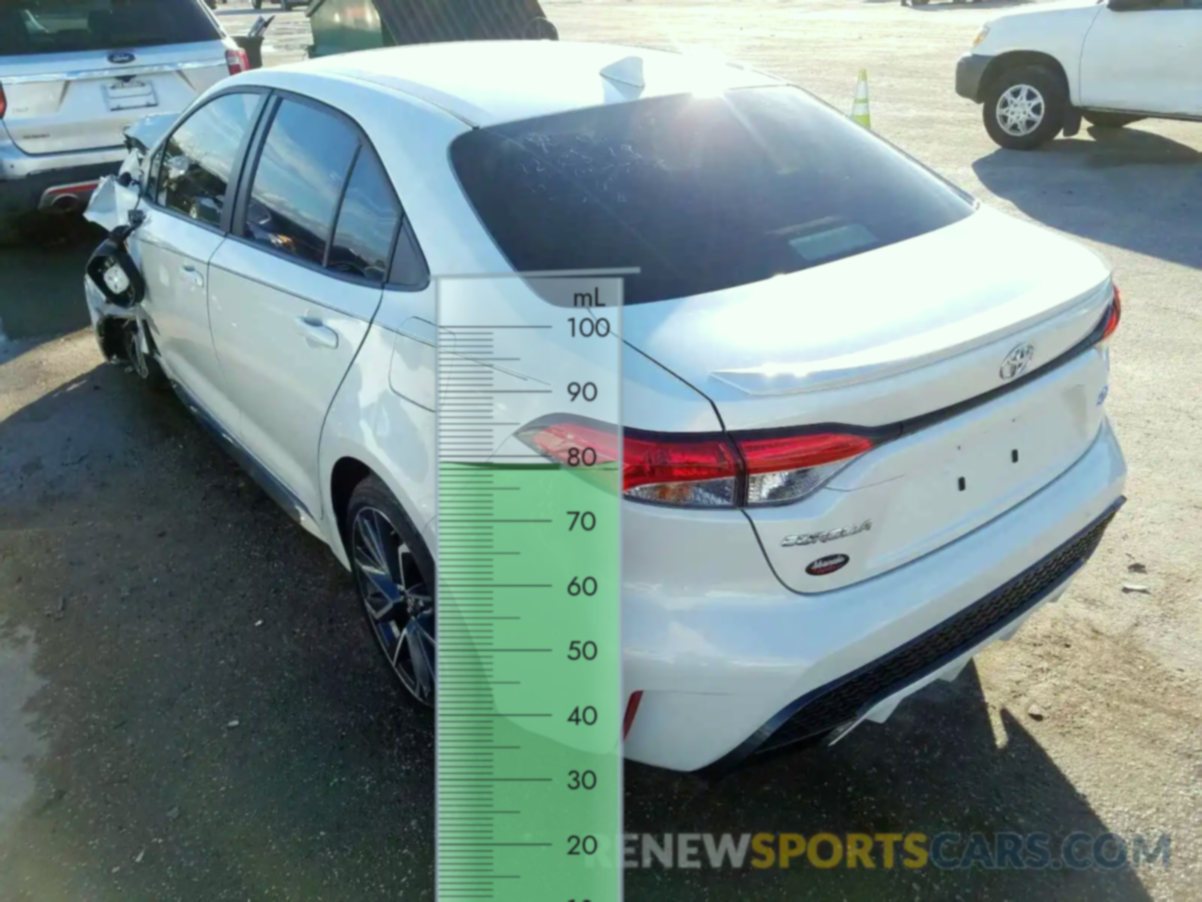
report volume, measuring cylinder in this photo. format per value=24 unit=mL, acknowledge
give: value=78 unit=mL
